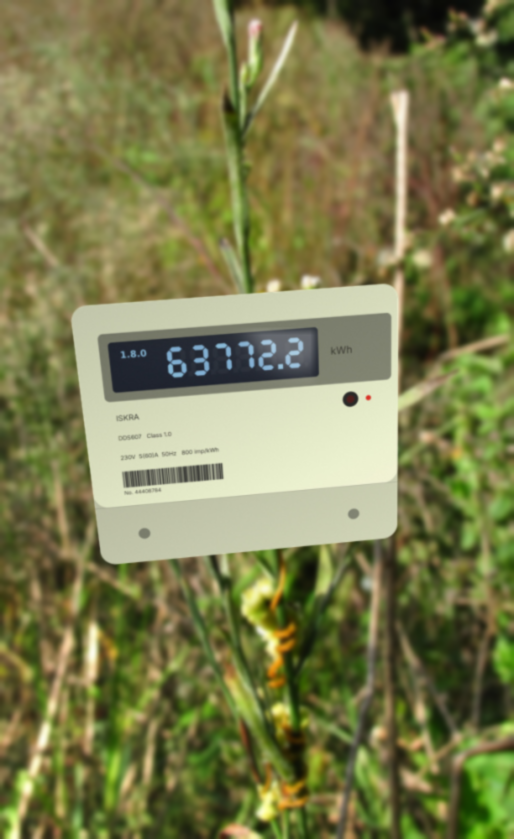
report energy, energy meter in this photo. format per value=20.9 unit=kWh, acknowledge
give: value=63772.2 unit=kWh
